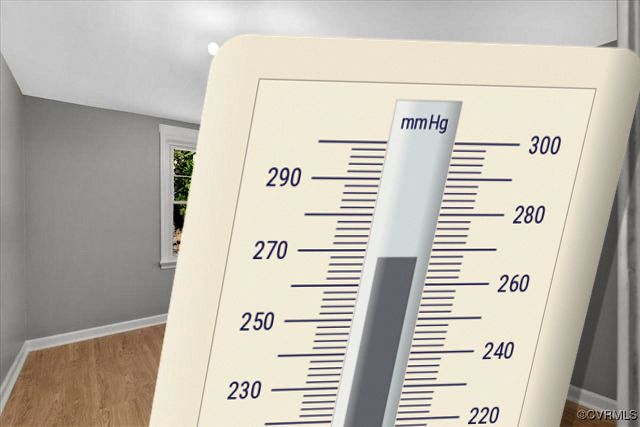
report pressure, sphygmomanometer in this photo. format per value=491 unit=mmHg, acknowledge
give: value=268 unit=mmHg
